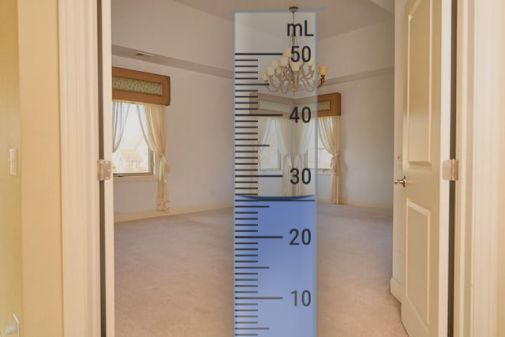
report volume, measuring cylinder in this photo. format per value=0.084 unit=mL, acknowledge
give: value=26 unit=mL
